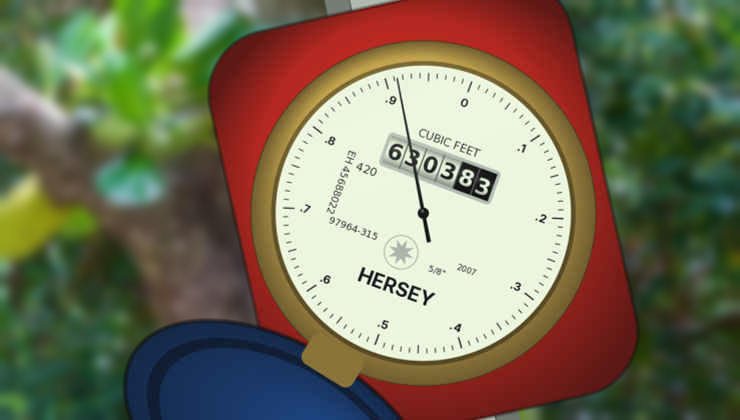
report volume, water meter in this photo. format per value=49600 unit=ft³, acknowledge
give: value=630382.91 unit=ft³
